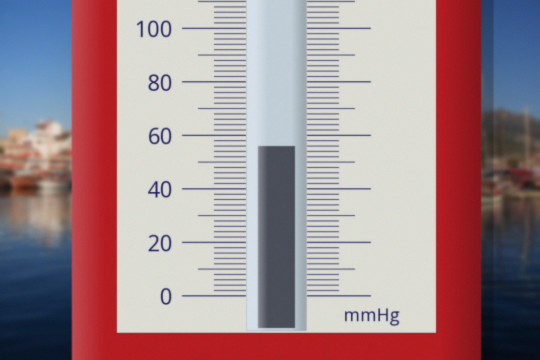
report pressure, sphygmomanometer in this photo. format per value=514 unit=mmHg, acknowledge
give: value=56 unit=mmHg
